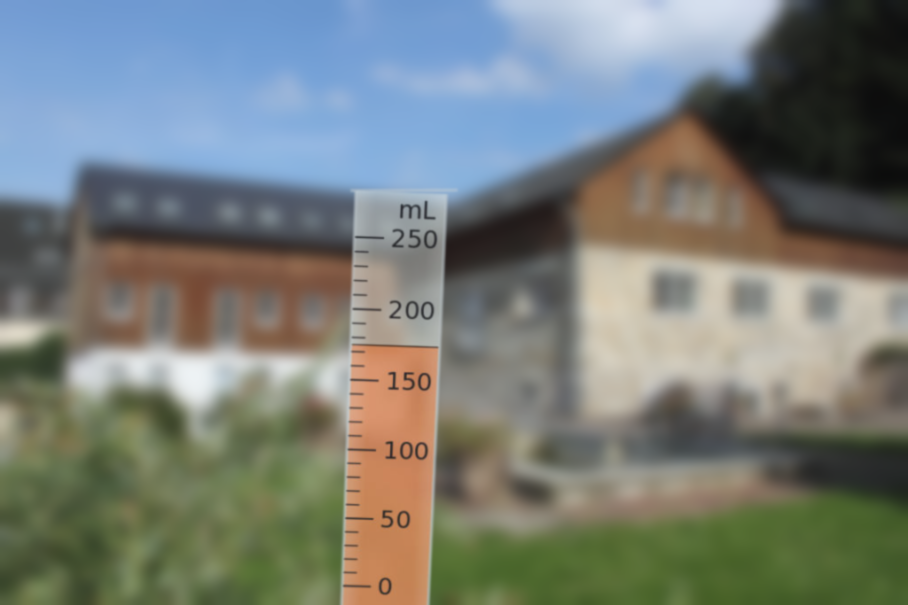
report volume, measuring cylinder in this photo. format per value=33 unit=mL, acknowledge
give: value=175 unit=mL
